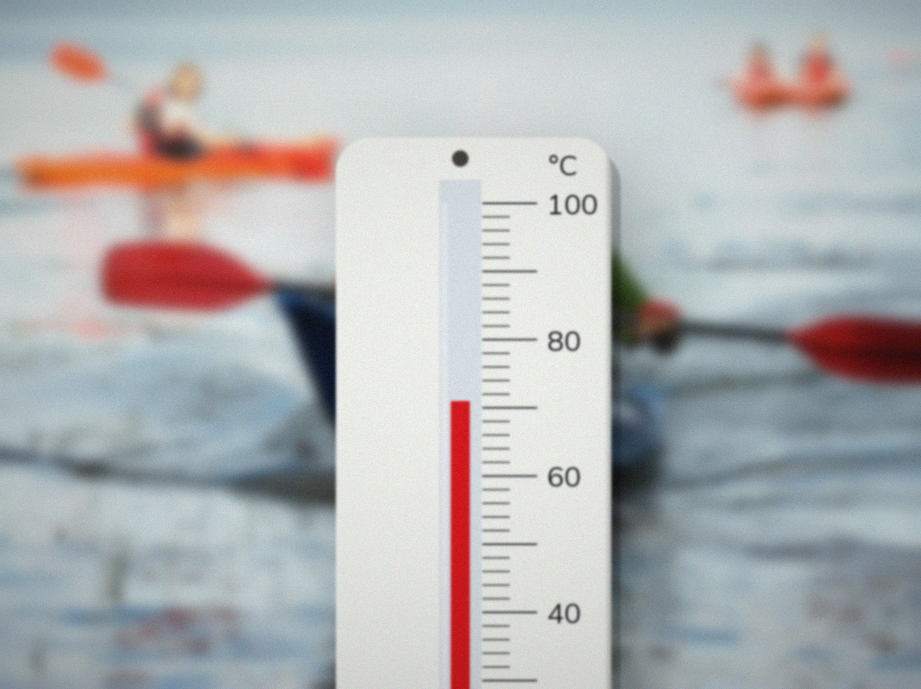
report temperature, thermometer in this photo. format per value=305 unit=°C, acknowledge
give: value=71 unit=°C
